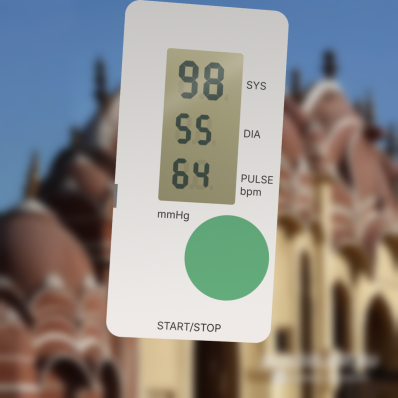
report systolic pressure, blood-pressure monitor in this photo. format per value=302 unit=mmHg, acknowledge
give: value=98 unit=mmHg
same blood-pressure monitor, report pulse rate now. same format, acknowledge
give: value=64 unit=bpm
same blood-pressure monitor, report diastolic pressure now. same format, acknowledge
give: value=55 unit=mmHg
